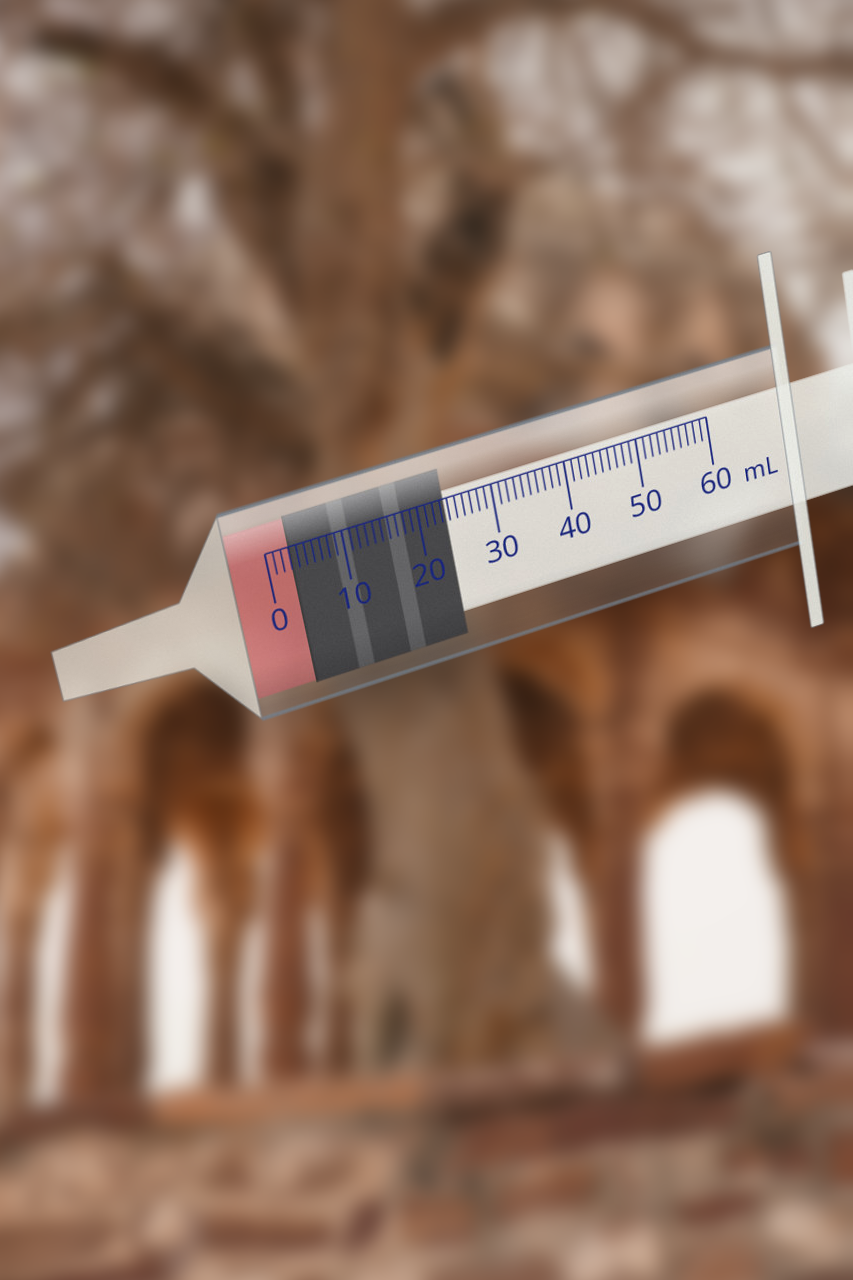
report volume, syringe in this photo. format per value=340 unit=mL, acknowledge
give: value=3 unit=mL
